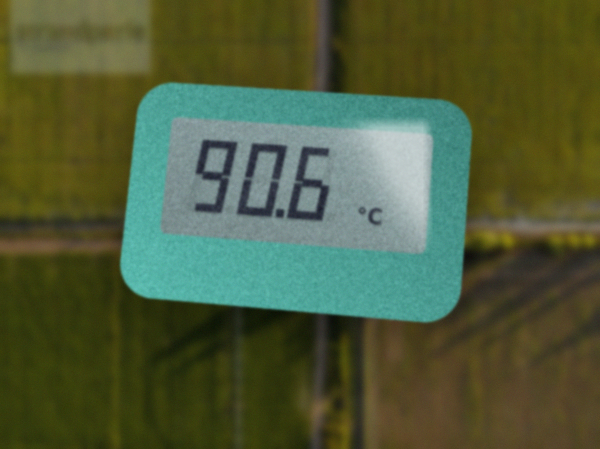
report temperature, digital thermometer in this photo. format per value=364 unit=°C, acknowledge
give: value=90.6 unit=°C
